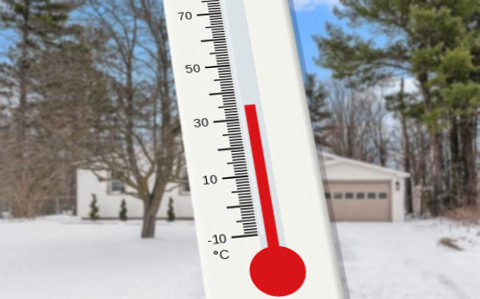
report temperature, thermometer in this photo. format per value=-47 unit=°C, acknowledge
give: value=35 unit=°C
